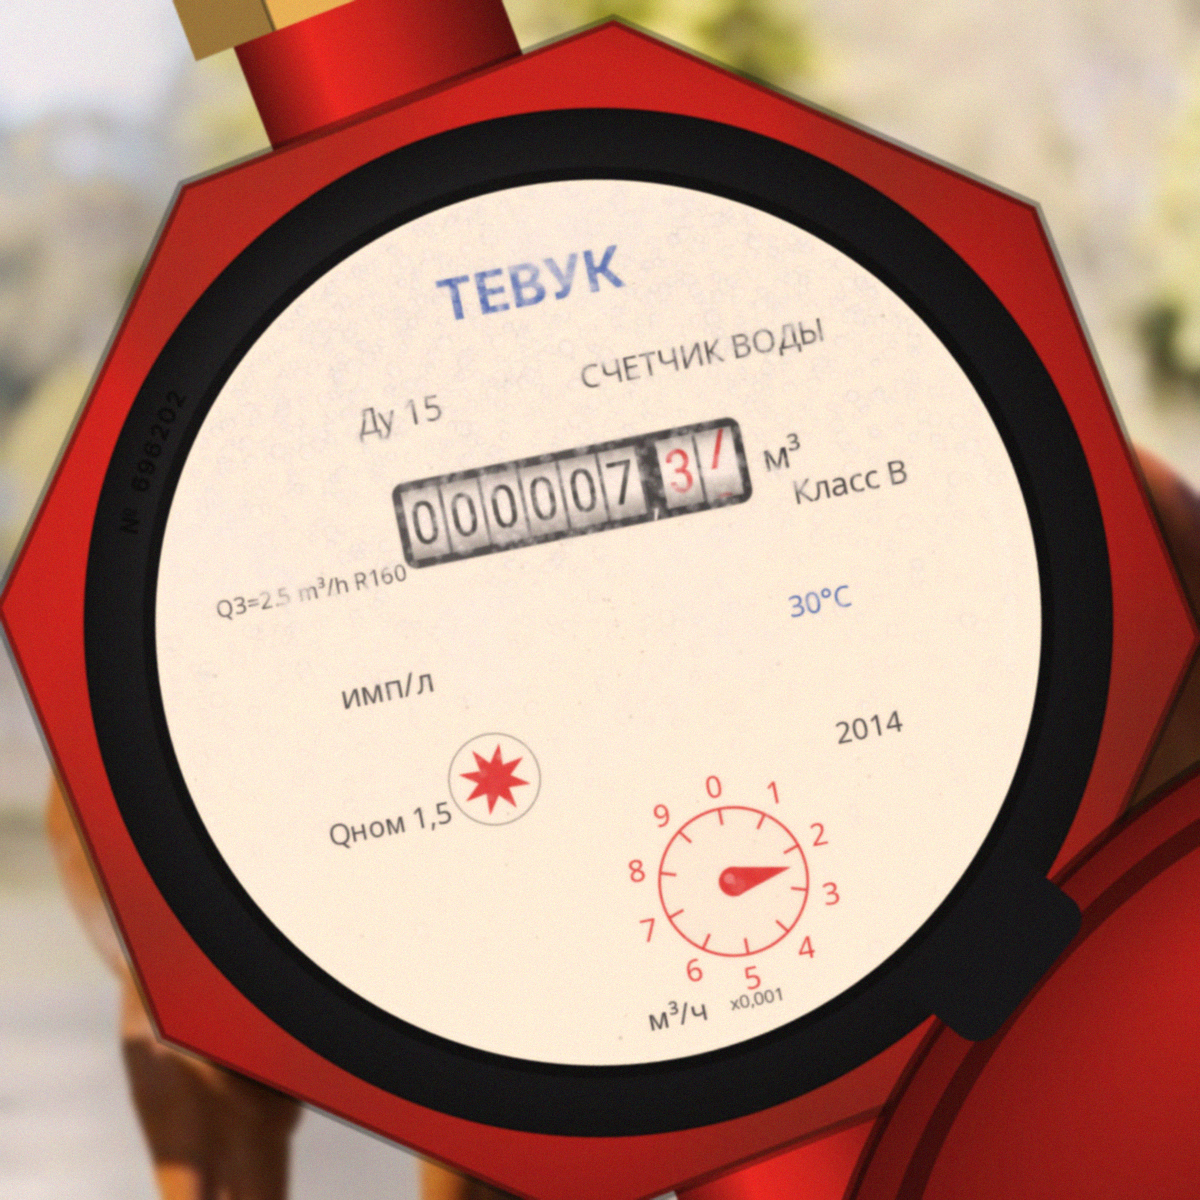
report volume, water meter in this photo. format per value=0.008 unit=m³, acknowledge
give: value=7.372 unit=m³
